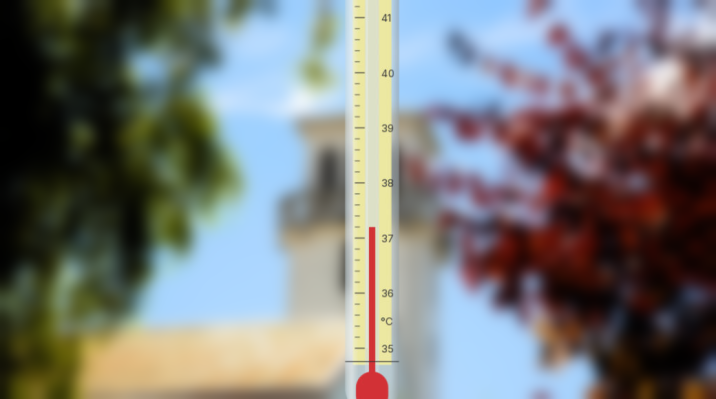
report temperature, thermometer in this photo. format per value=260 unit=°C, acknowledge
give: value=37.2 unit=°C
